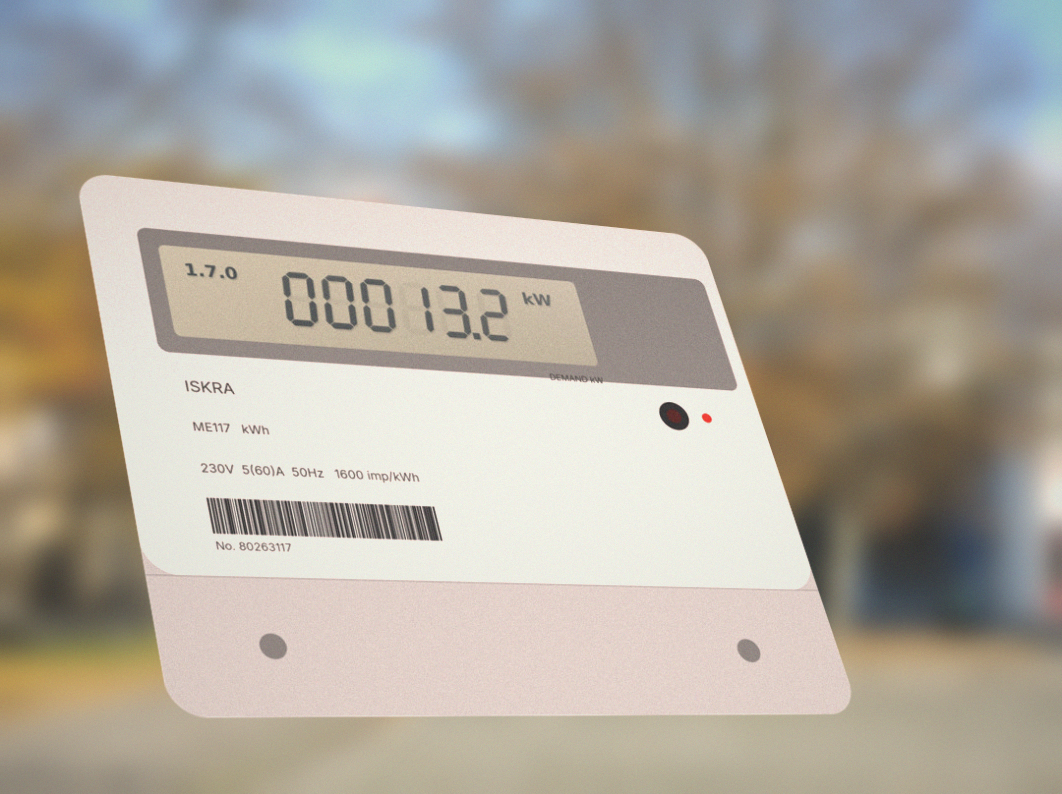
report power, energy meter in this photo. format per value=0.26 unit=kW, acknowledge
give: value=13.2 unit=kW
